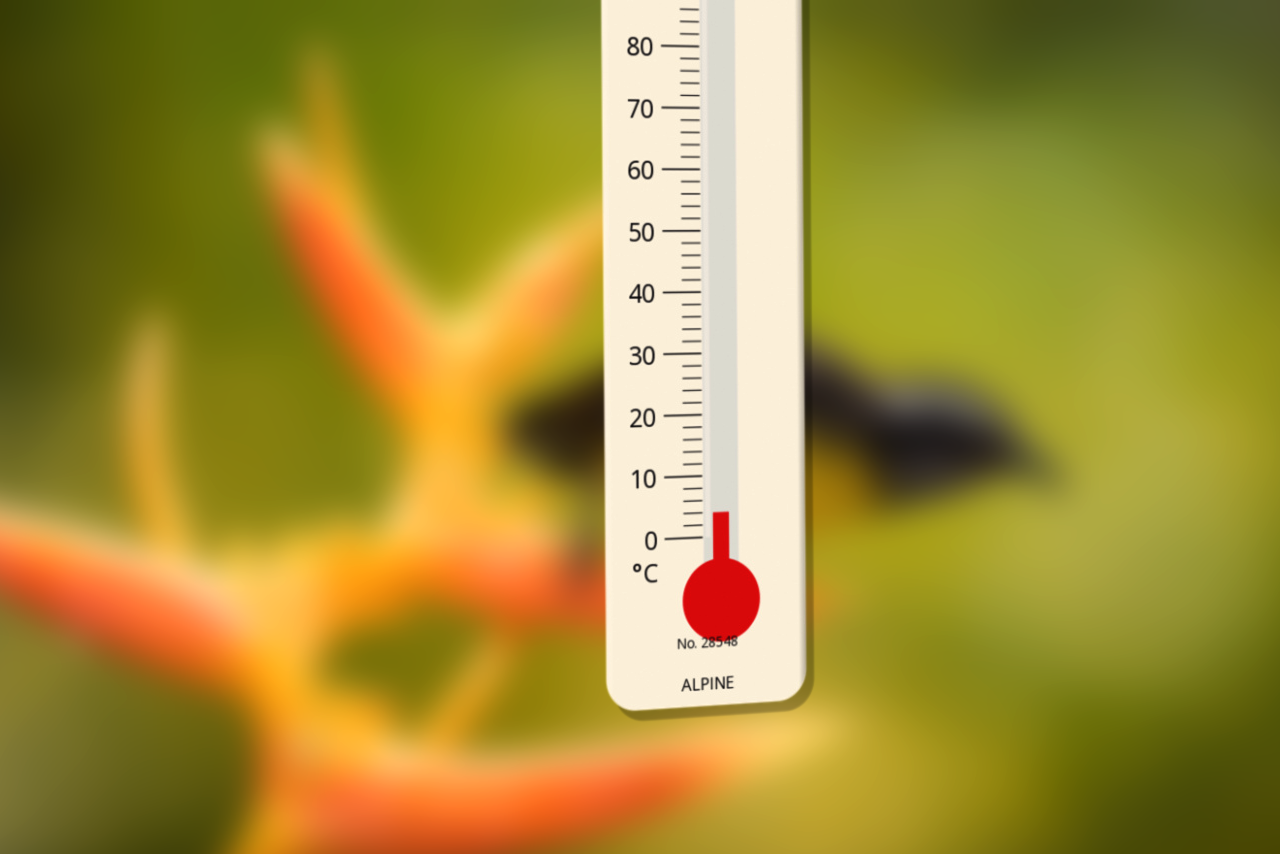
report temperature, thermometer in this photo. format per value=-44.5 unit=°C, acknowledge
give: value=4 unit=°C
